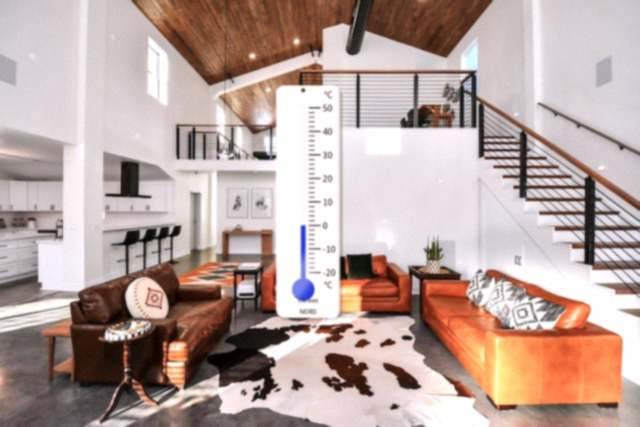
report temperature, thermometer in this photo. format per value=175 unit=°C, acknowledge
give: value=0 unit=°C
